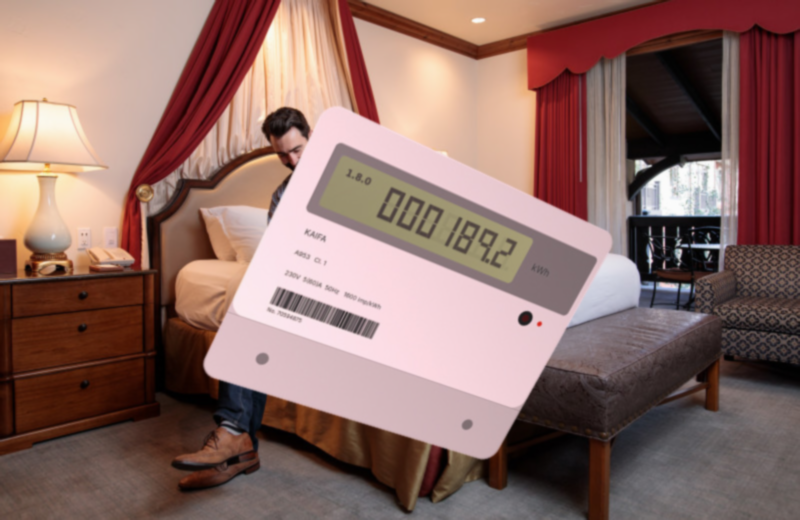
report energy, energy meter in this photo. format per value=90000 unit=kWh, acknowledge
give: value=189.2 unit=kWh
